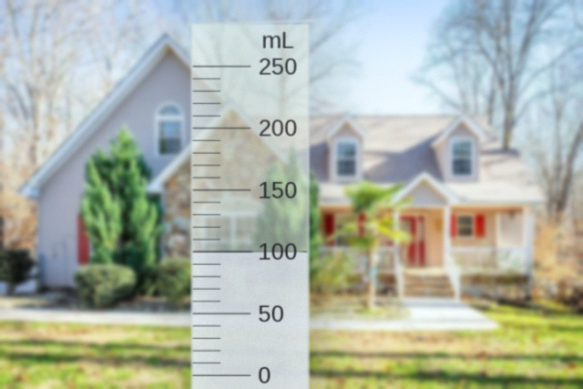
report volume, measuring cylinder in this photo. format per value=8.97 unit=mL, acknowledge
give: value=100 unit=mL
